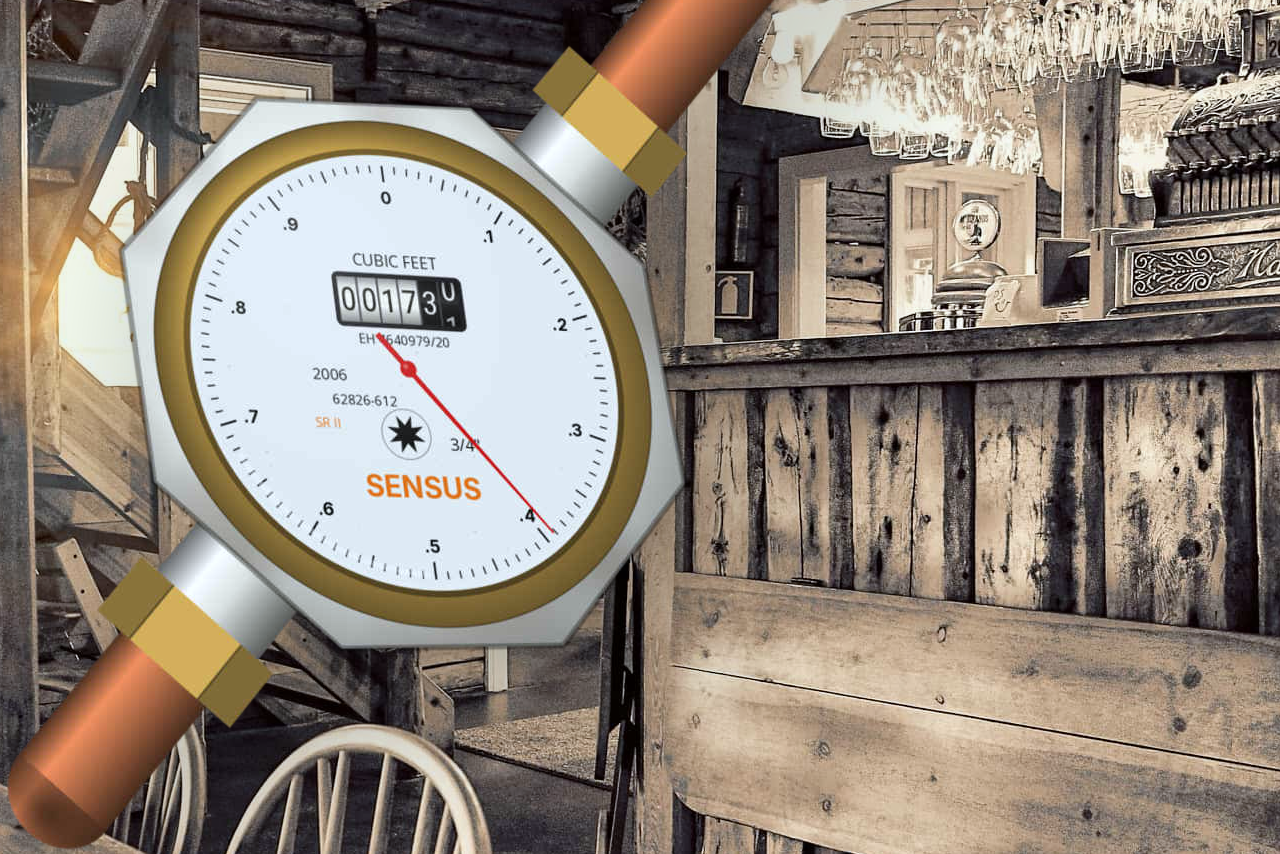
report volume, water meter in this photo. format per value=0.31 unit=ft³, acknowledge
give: value=1730.39 unit=ft³
